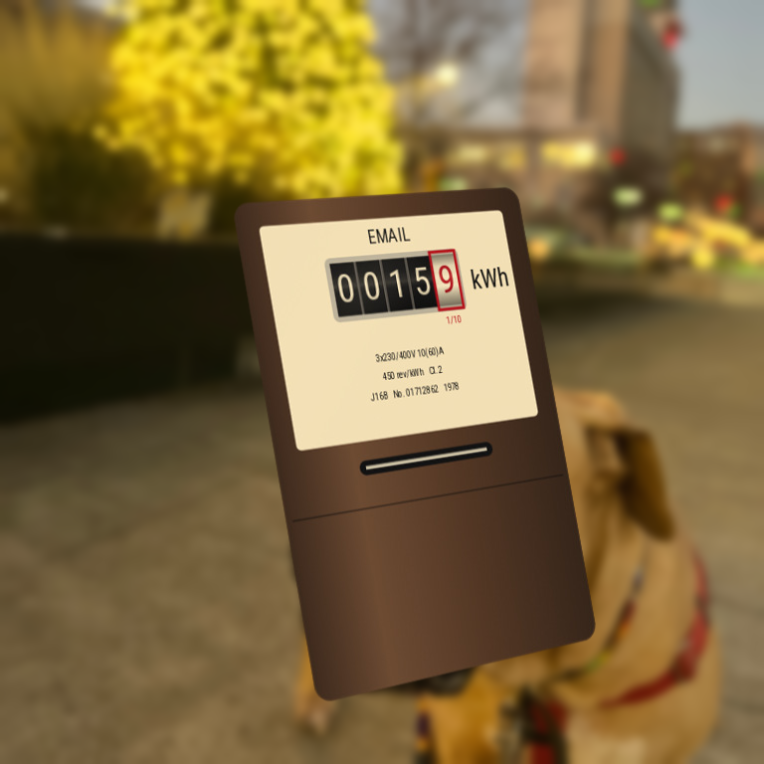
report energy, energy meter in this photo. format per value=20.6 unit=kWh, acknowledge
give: value=15.9 unit=kWh
